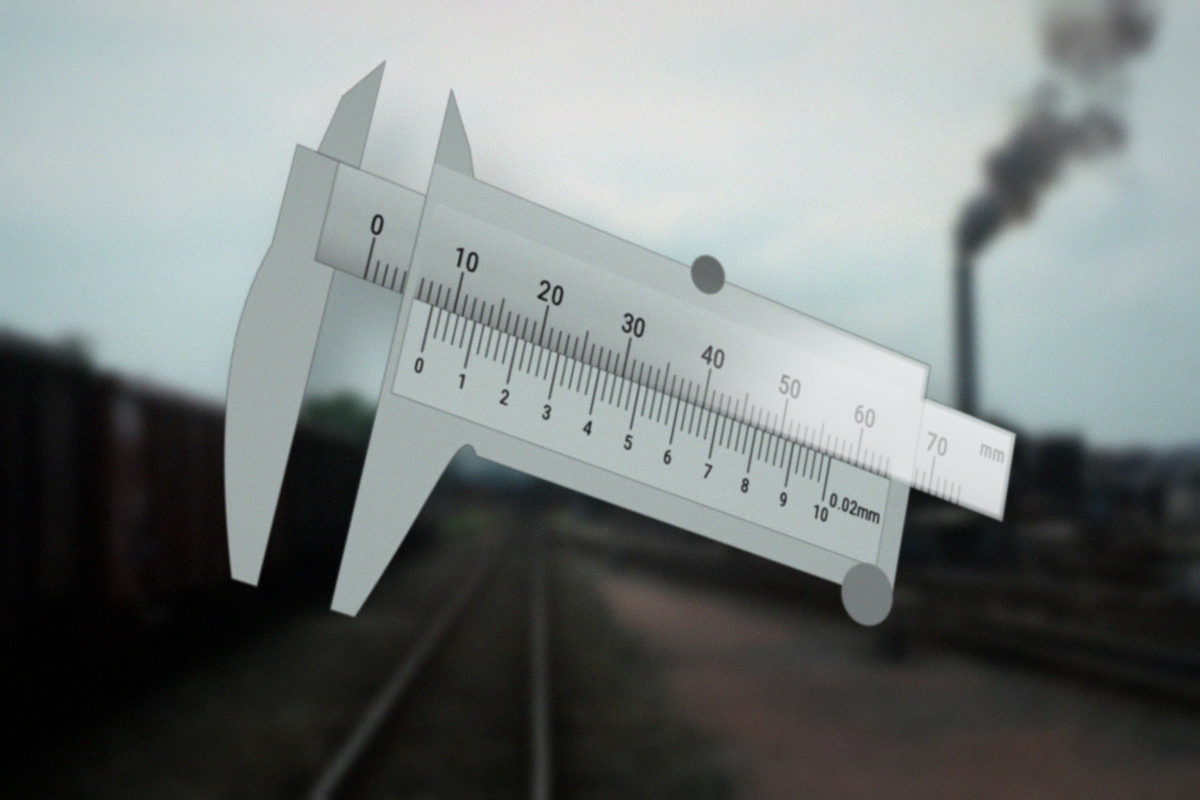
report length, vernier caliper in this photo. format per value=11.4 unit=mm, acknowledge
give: value=7.6 unit=mm
